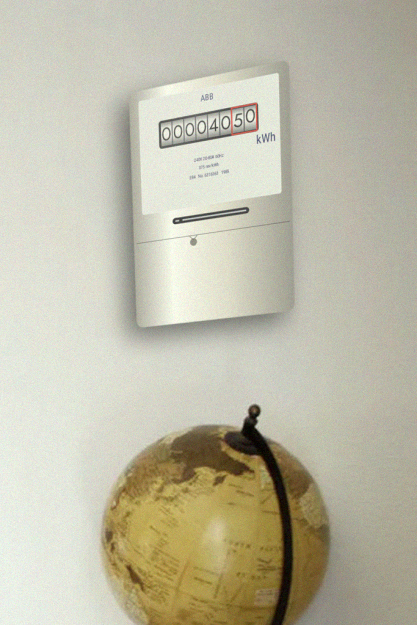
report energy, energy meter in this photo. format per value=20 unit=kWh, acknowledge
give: value=40.50 unit=kWh
